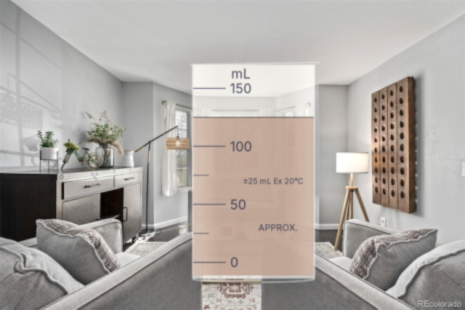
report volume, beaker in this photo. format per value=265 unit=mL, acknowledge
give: value=125 unit=mL
